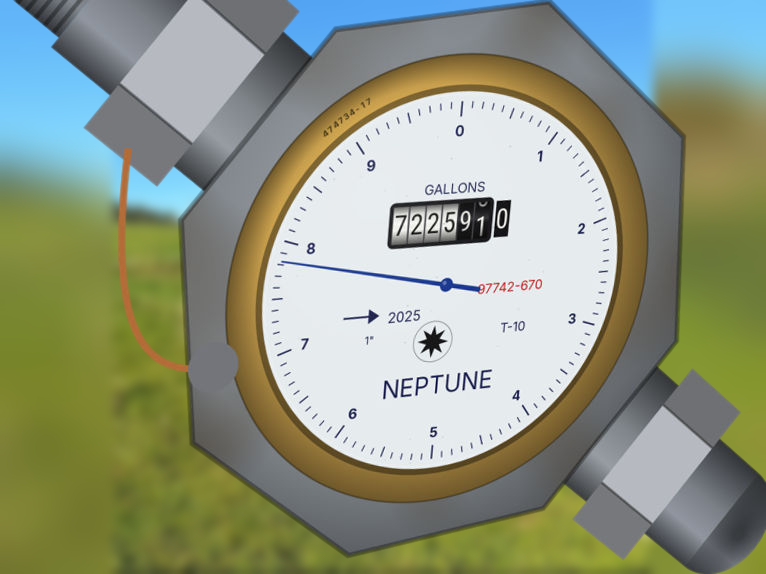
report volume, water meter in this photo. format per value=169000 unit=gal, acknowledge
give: value=7225907.8 unit=gal
